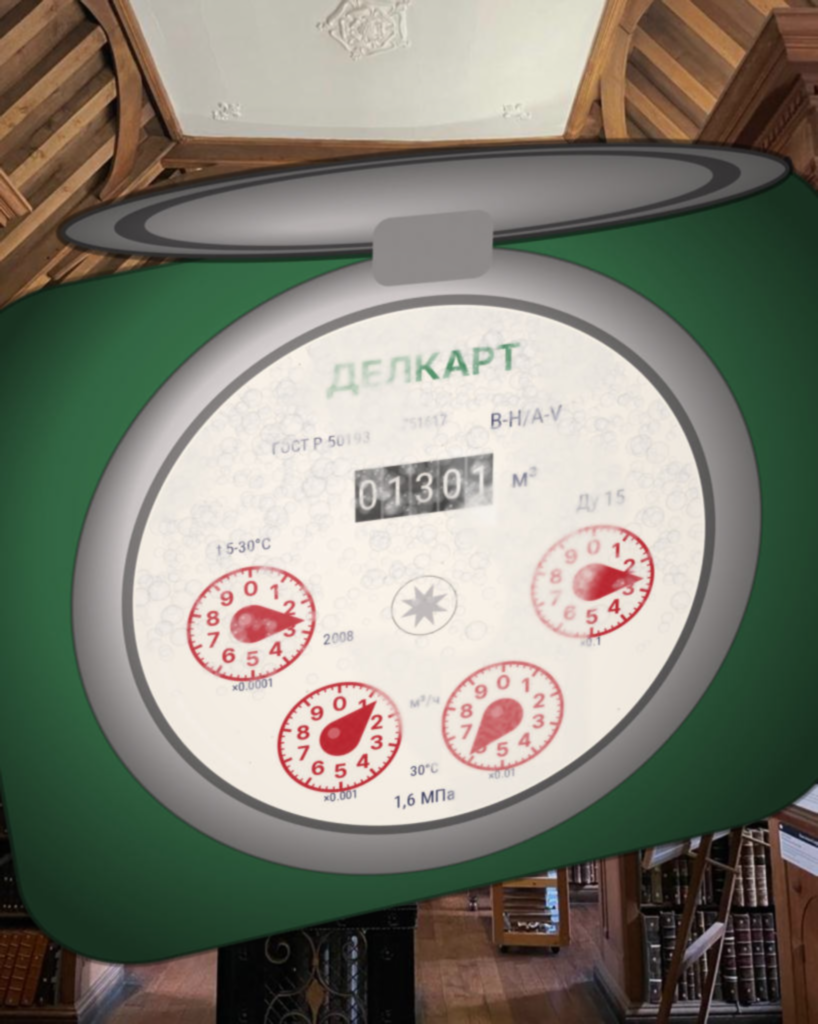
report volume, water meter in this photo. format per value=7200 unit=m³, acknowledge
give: value=1301.2612 unit=m³
